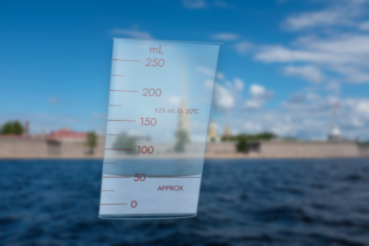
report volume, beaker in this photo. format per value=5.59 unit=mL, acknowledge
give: value=50 unit=mL
